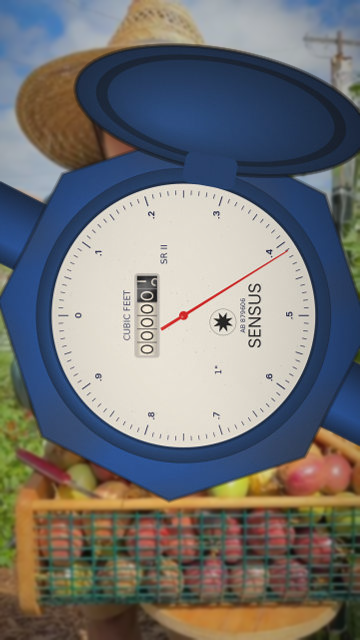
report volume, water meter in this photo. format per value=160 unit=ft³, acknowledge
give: value=1.41 unit=ft³
